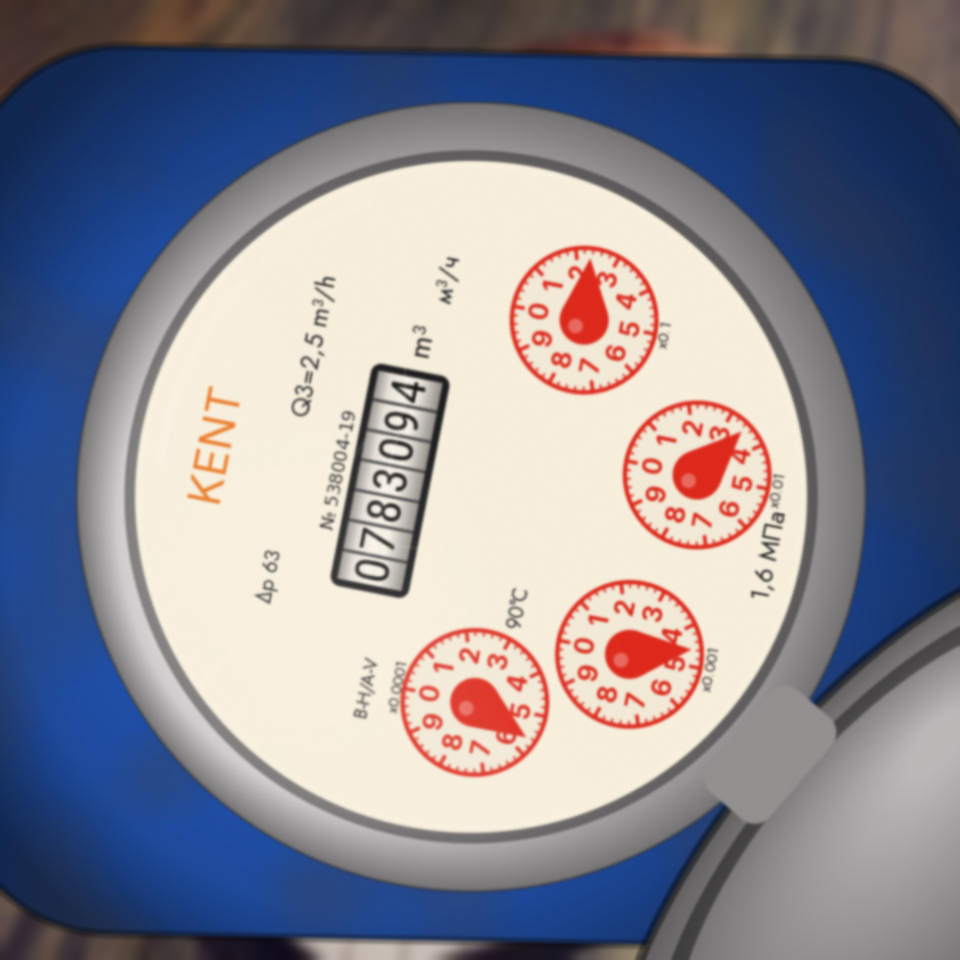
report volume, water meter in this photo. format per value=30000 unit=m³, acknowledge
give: value=783094.2345 unit=m³
